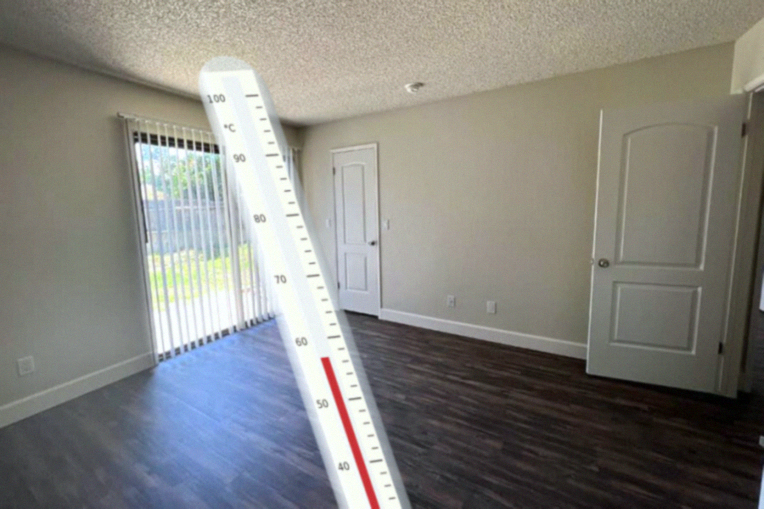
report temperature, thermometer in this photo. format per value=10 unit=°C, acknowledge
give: value=57 unit=°C
